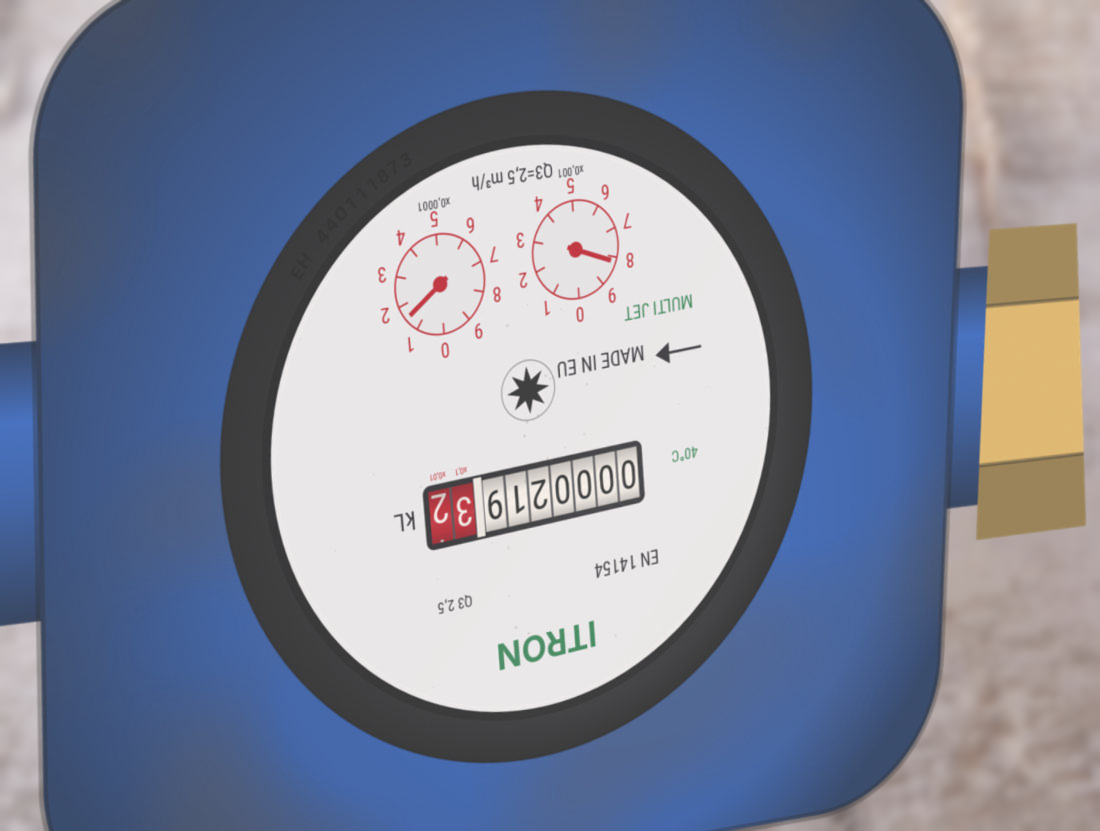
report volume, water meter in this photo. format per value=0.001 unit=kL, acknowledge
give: value=219.3181 unit=kL
